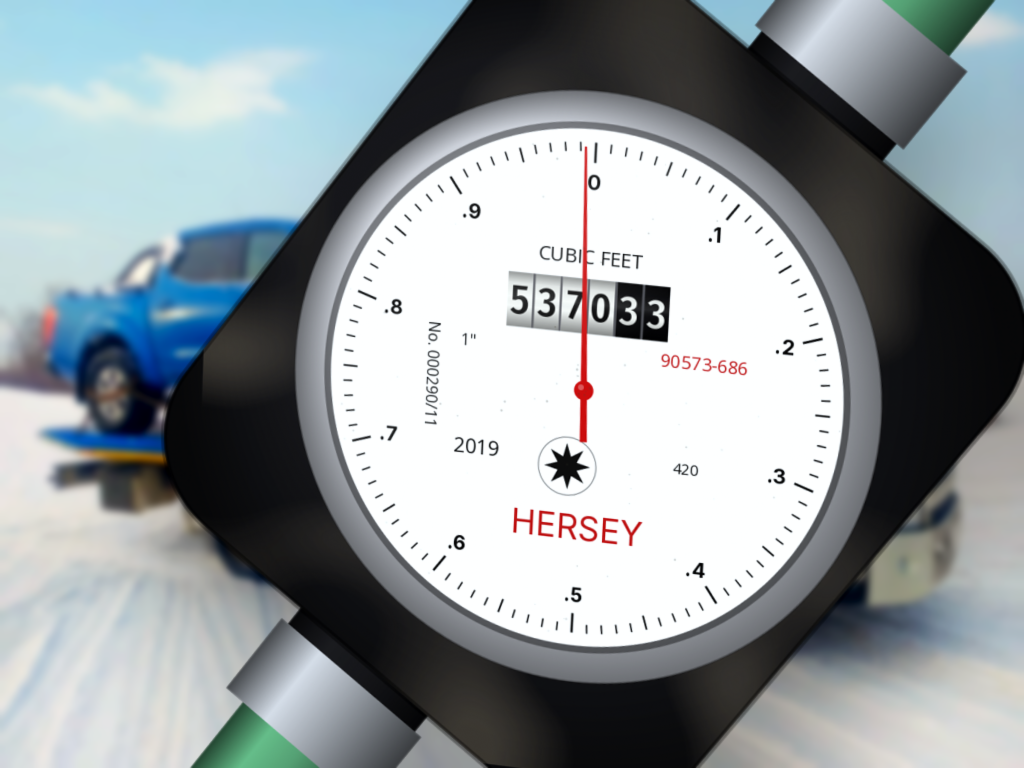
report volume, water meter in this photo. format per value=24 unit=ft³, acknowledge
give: value=537032.99 unit=ft³
